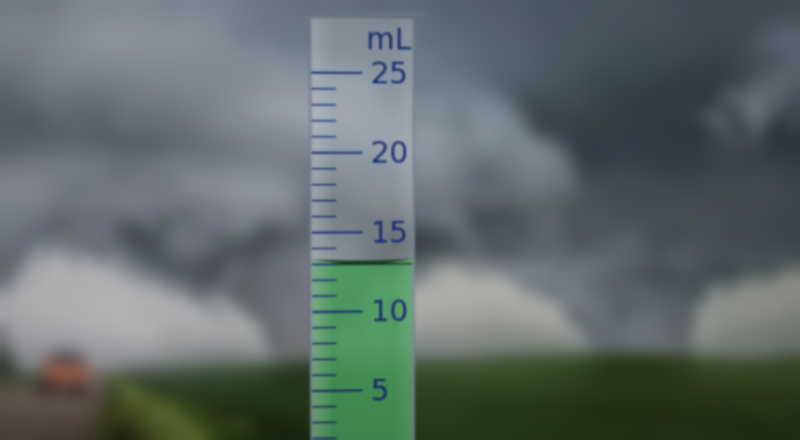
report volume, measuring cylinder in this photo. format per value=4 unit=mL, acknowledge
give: value=13 unit=mL
